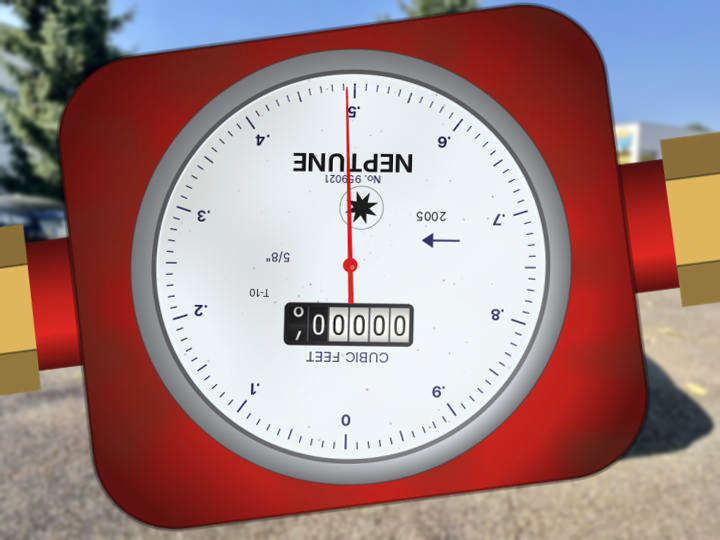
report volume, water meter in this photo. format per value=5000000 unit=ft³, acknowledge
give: value=7.49 unit=ft³
